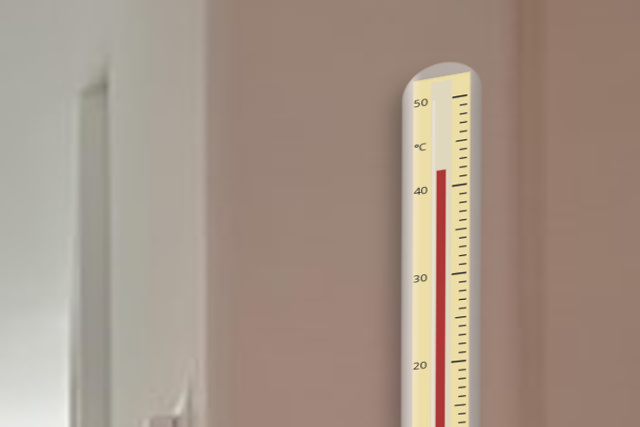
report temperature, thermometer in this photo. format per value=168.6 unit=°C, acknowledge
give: value=42 unit=°C
